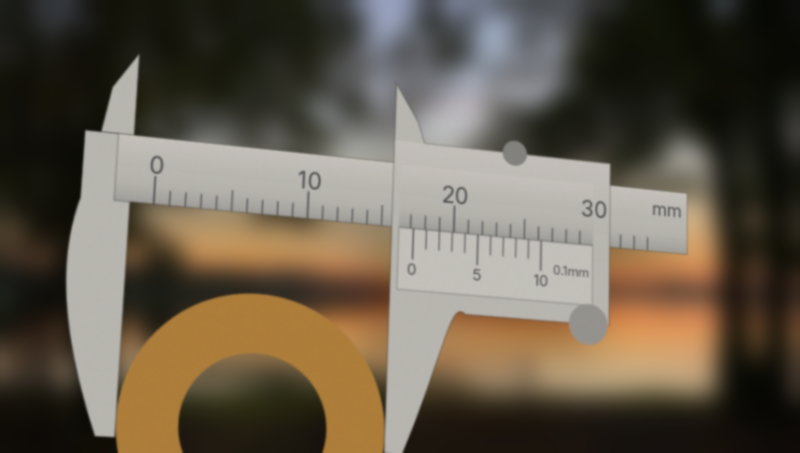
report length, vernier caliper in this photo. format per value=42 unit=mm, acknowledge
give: value=17.2 unit=mm
